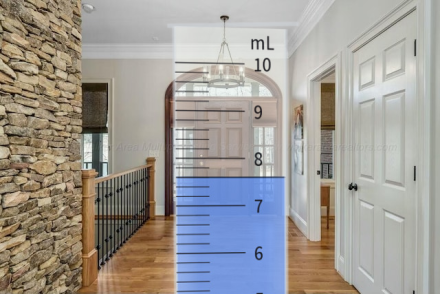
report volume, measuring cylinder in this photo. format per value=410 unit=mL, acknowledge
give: value=7.6 unit=mL
